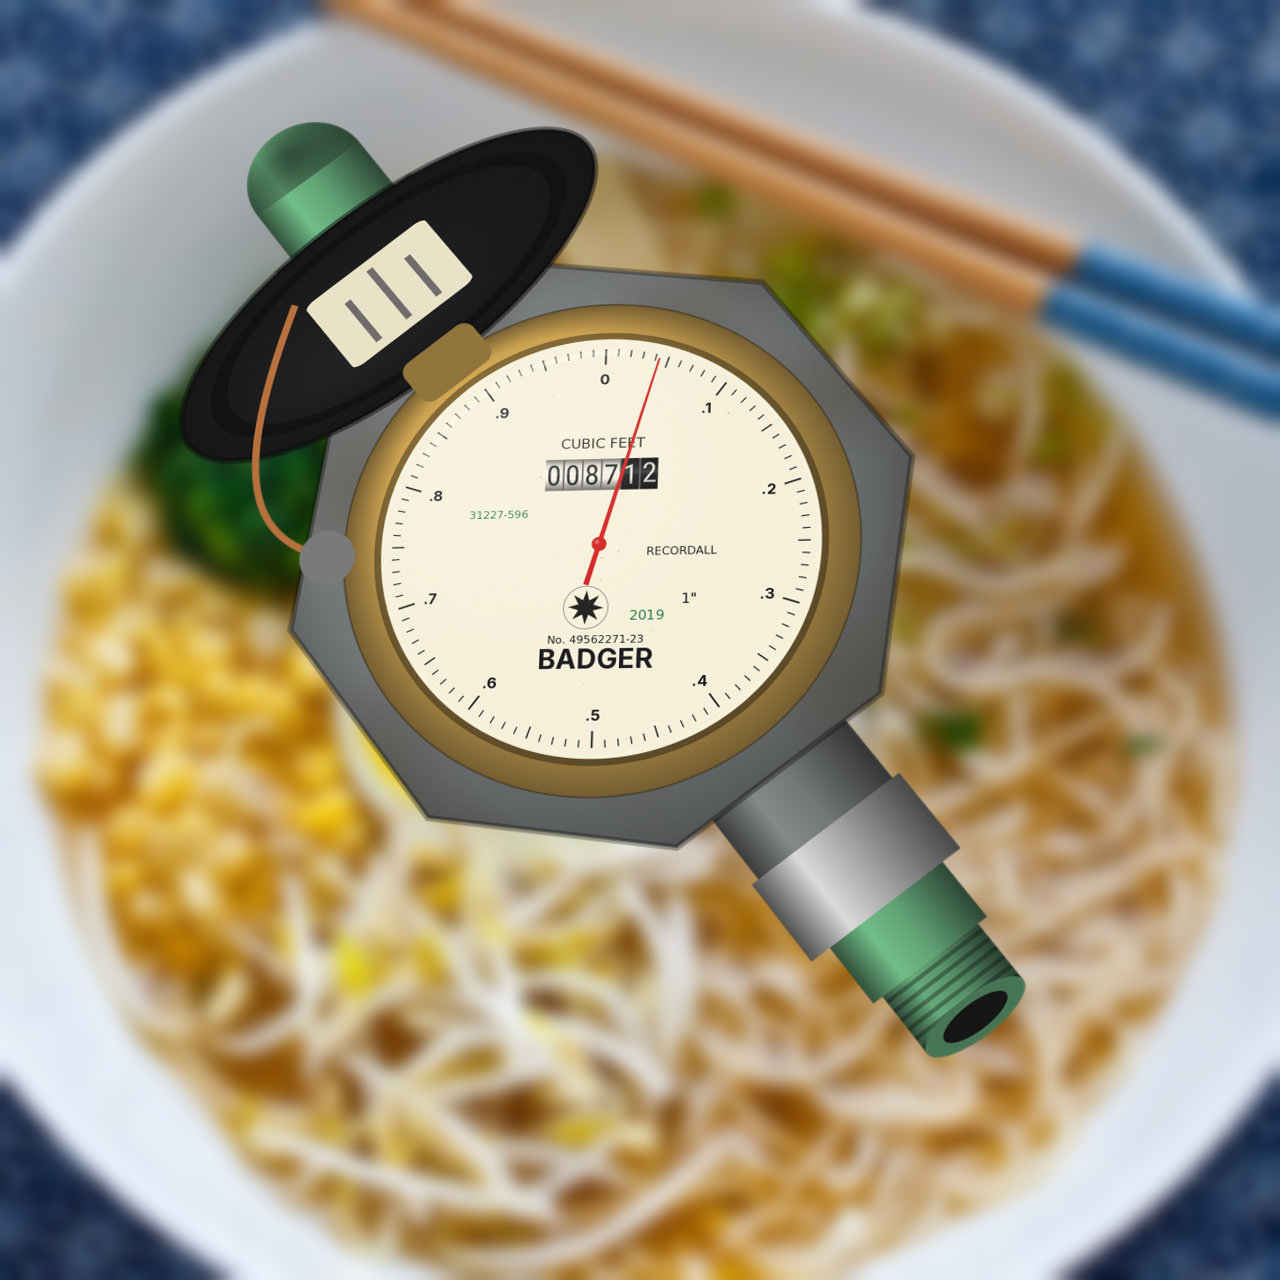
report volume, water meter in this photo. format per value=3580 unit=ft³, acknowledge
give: value=8712.04 unit=ft³
